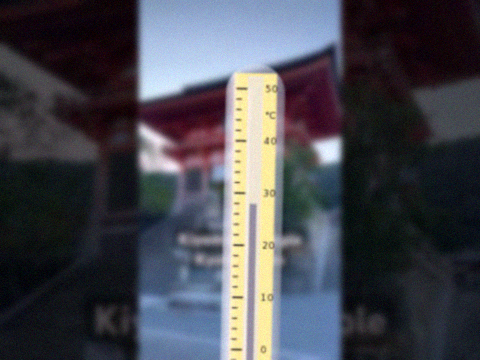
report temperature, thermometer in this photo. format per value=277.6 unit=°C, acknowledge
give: value=28 unit=°C
